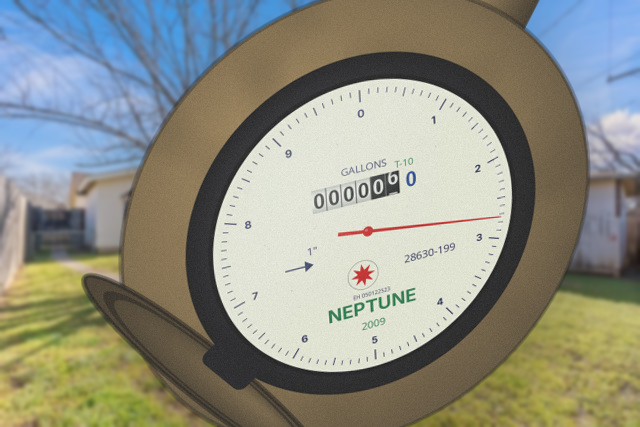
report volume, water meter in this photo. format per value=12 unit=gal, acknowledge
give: value=62.7 unit=gal
